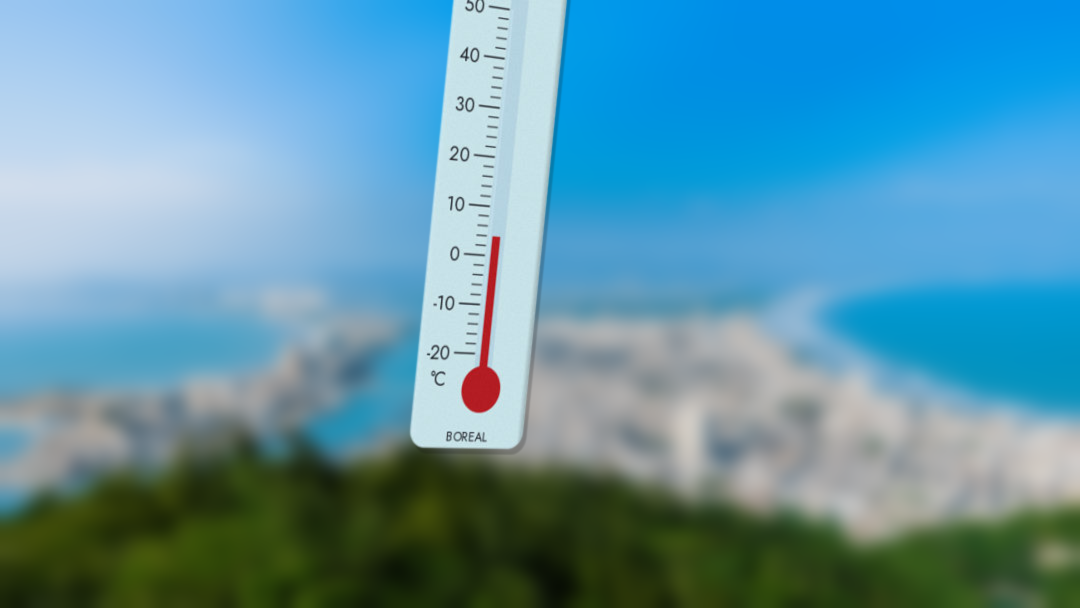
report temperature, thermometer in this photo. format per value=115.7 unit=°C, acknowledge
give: value=4 unit=°C
